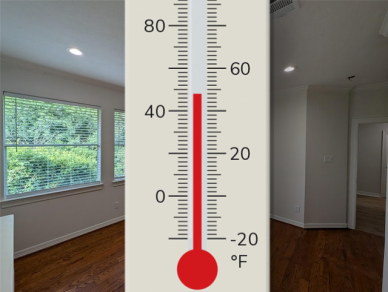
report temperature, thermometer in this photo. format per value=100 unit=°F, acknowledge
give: value=48 unit=°F
